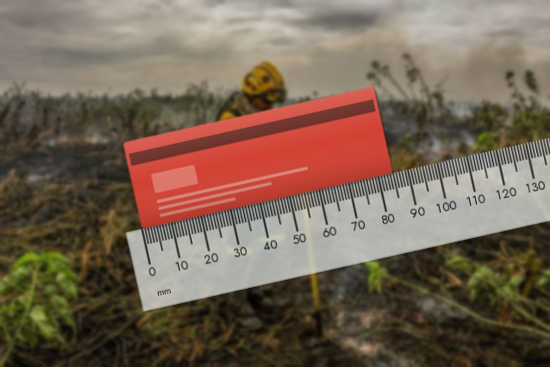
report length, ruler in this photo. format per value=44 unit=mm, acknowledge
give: value=85 unit=mm
